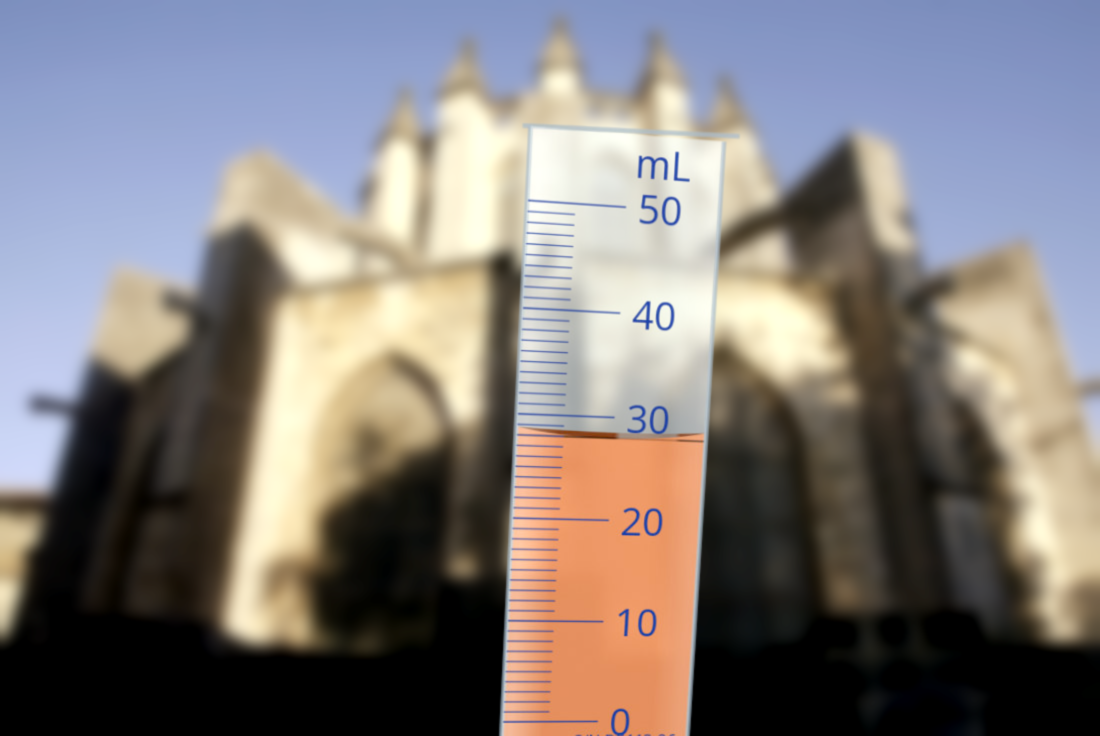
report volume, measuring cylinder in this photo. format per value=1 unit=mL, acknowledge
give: value=28 unit=mL
